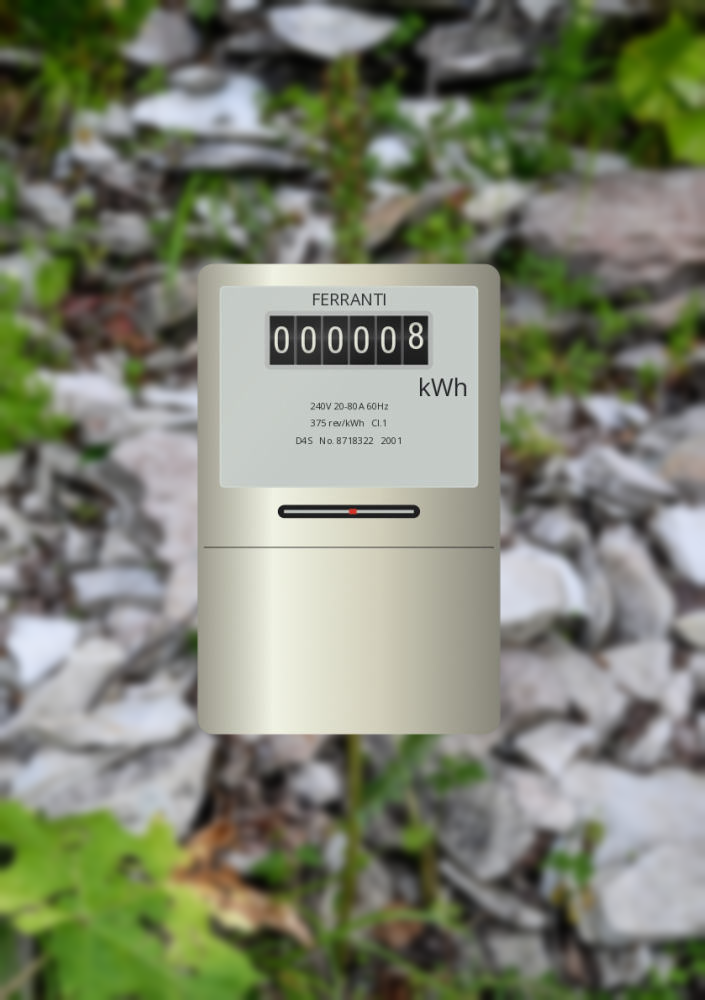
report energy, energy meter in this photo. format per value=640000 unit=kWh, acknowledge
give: value=8 unit=kWh
